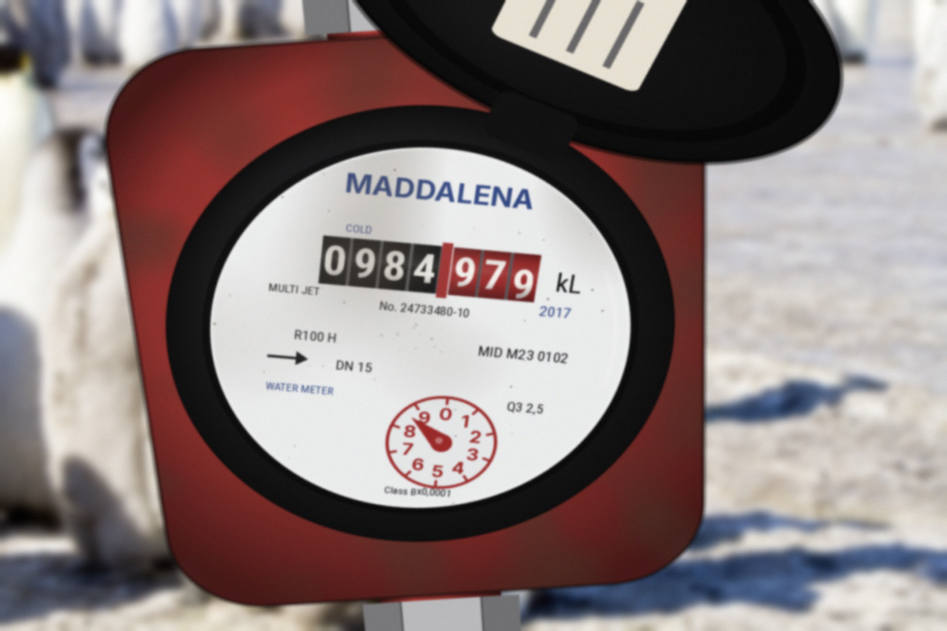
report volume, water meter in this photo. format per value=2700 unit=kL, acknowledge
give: value=984.9788 unit=kL
